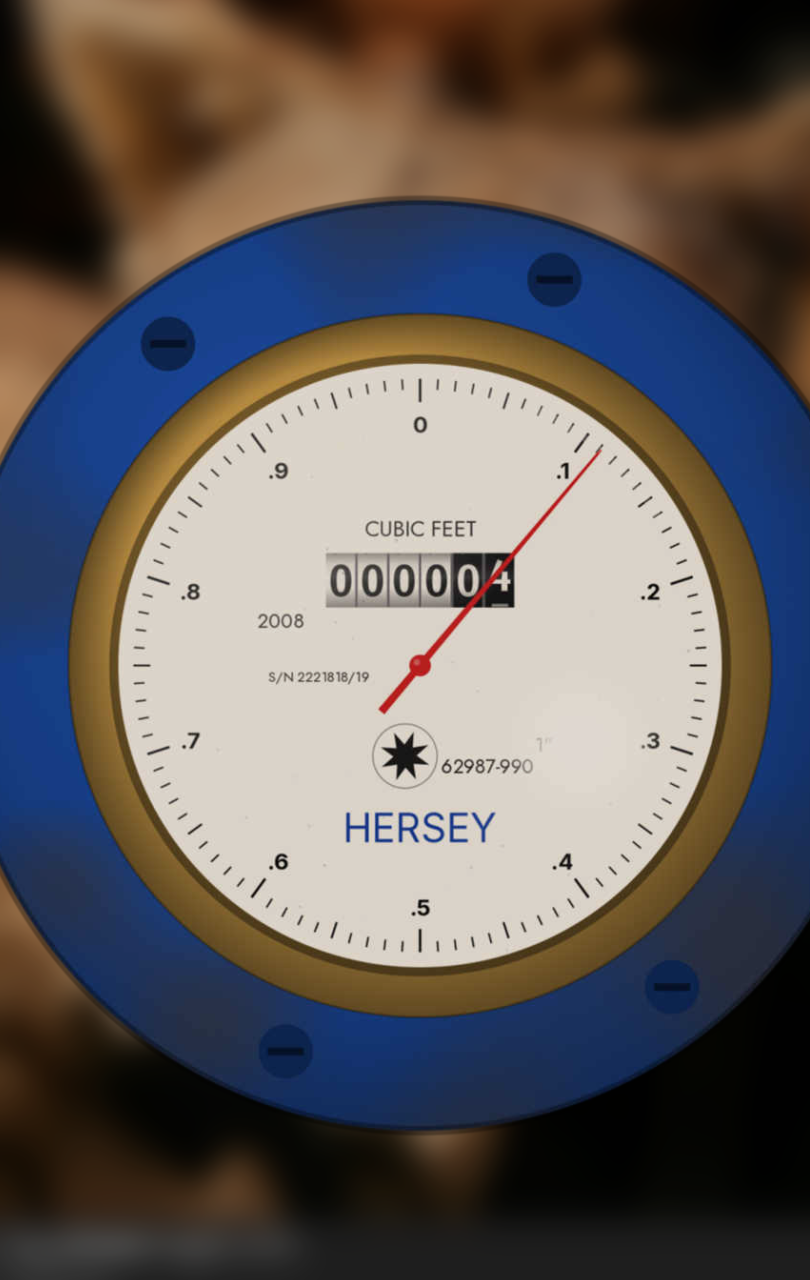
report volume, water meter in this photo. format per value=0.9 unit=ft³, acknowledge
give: value=4.11 unit=ft³
